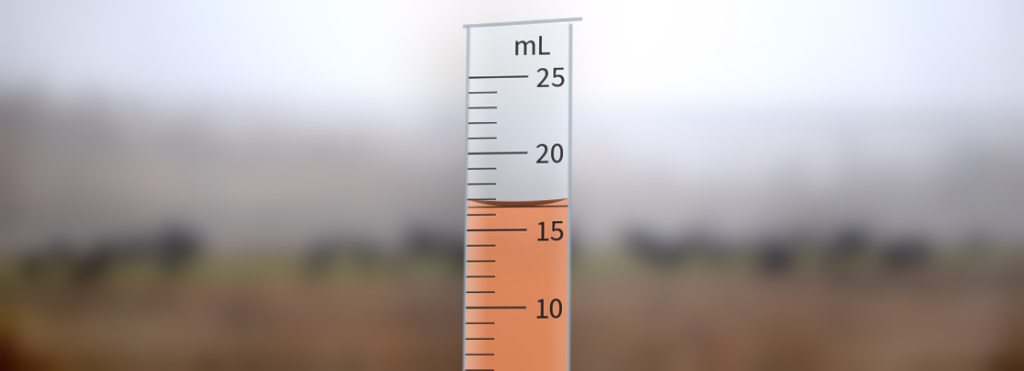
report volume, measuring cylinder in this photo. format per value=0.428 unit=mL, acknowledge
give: value=16.5 unit=mL
